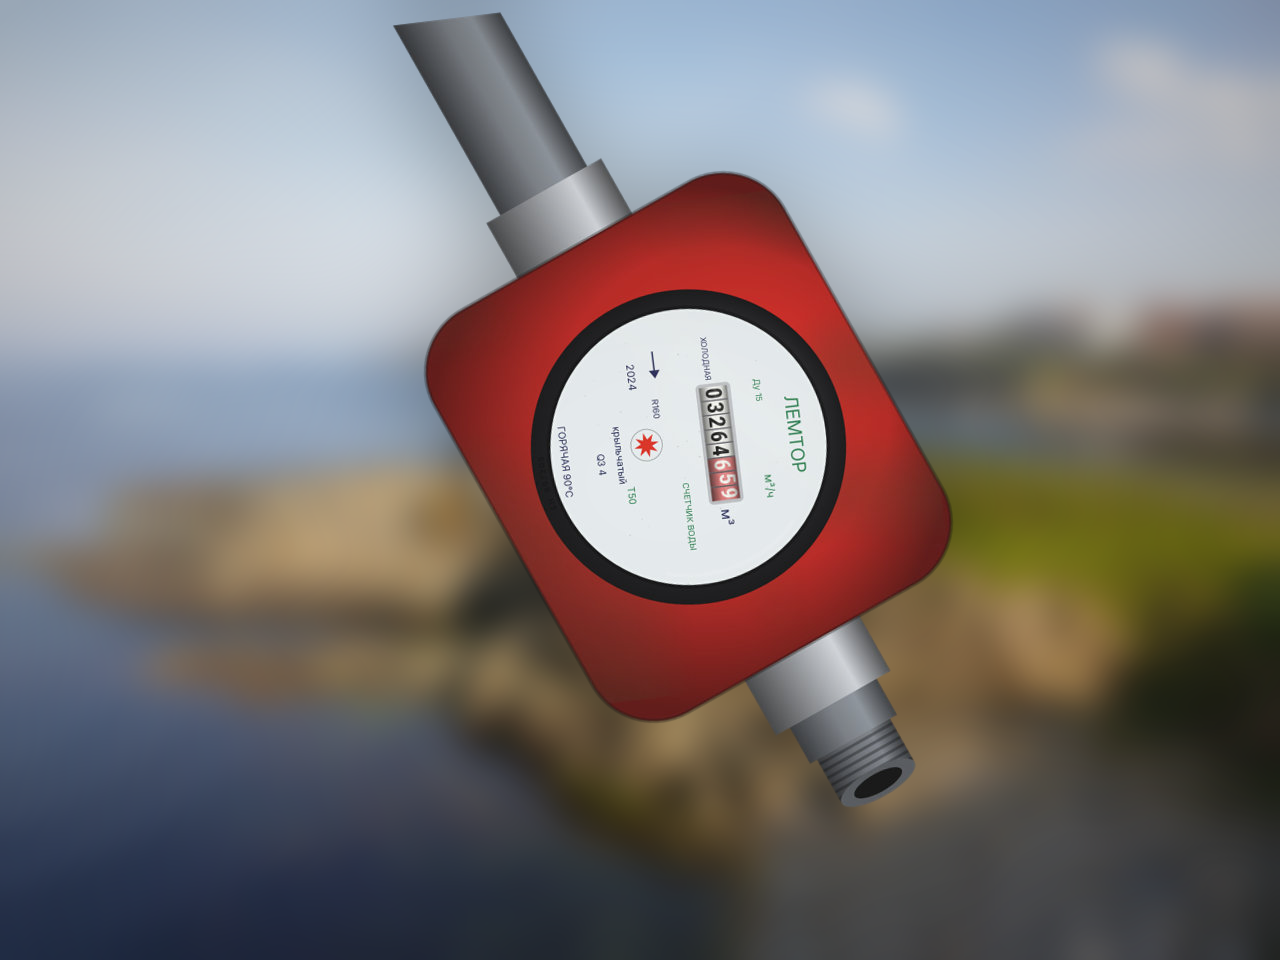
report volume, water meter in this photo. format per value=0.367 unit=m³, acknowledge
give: value=3264.659 unit=m³
